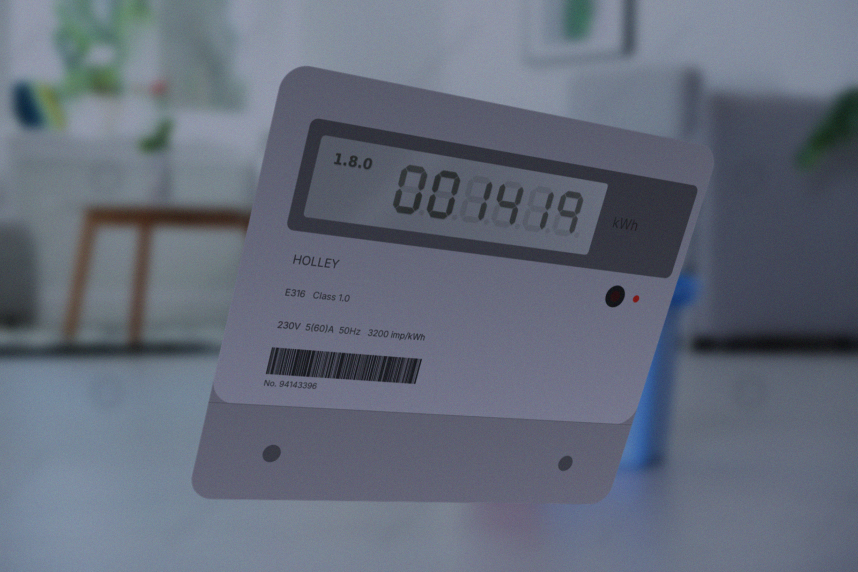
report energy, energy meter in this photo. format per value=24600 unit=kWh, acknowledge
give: value=1419 unit=kWh
